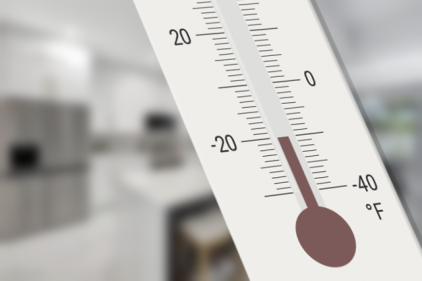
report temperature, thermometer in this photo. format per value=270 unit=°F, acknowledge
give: value=-20 unit=°F
